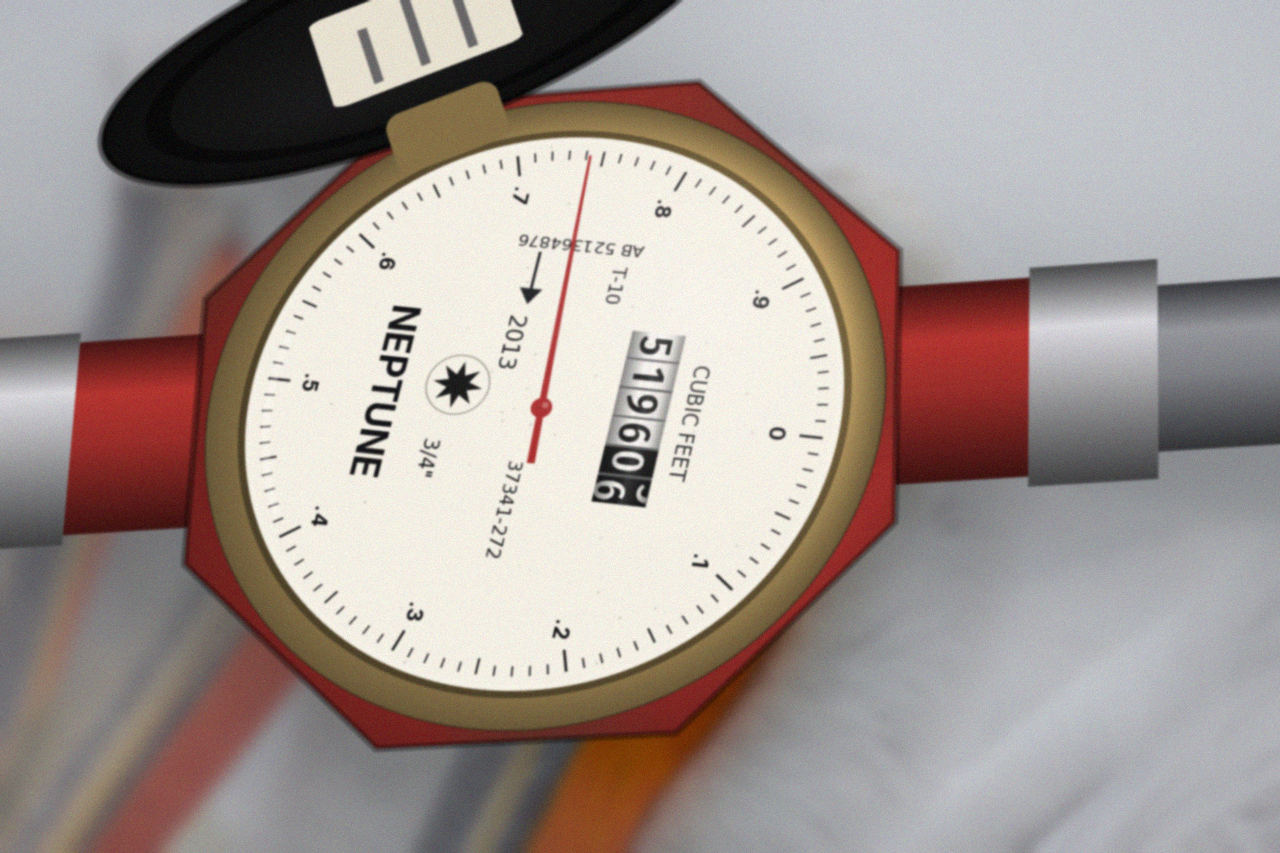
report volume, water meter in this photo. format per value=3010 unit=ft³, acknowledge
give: value=519605.74 unit=ft³
